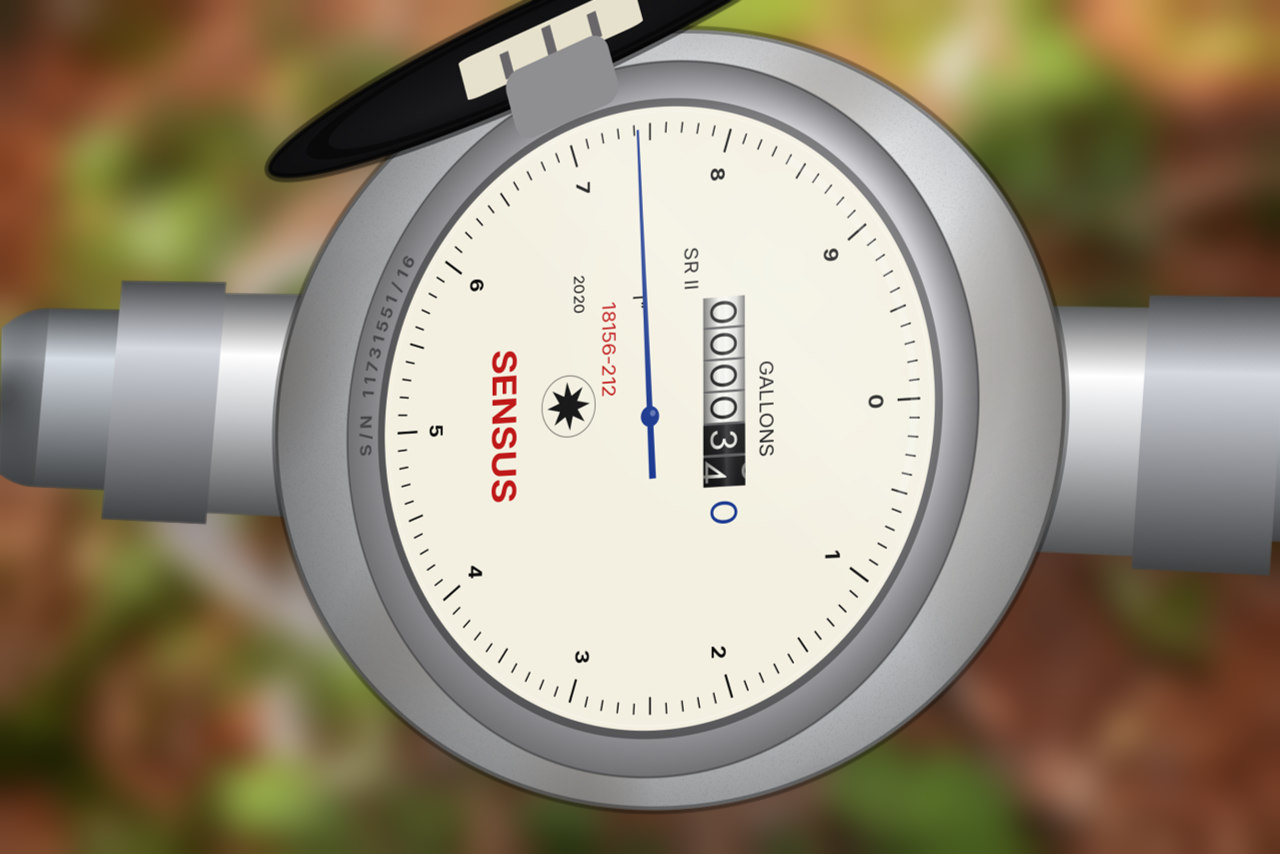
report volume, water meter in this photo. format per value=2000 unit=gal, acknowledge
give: value=337.4 unit=gal
